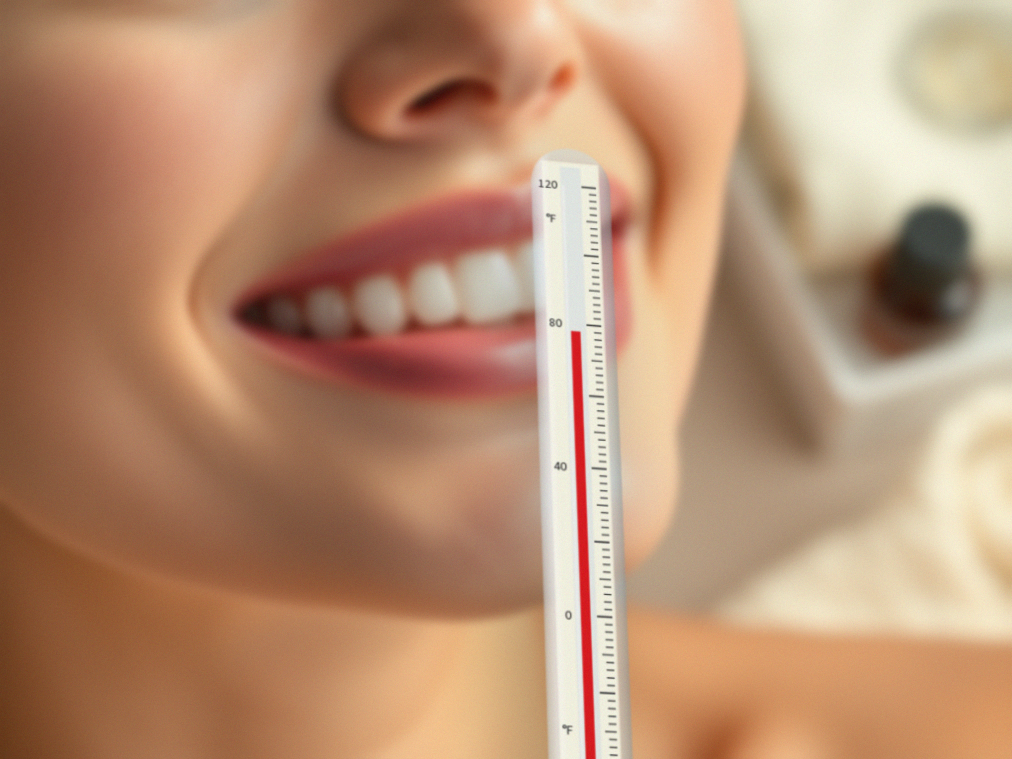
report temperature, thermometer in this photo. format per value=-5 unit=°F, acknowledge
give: value=78 unit=°F
